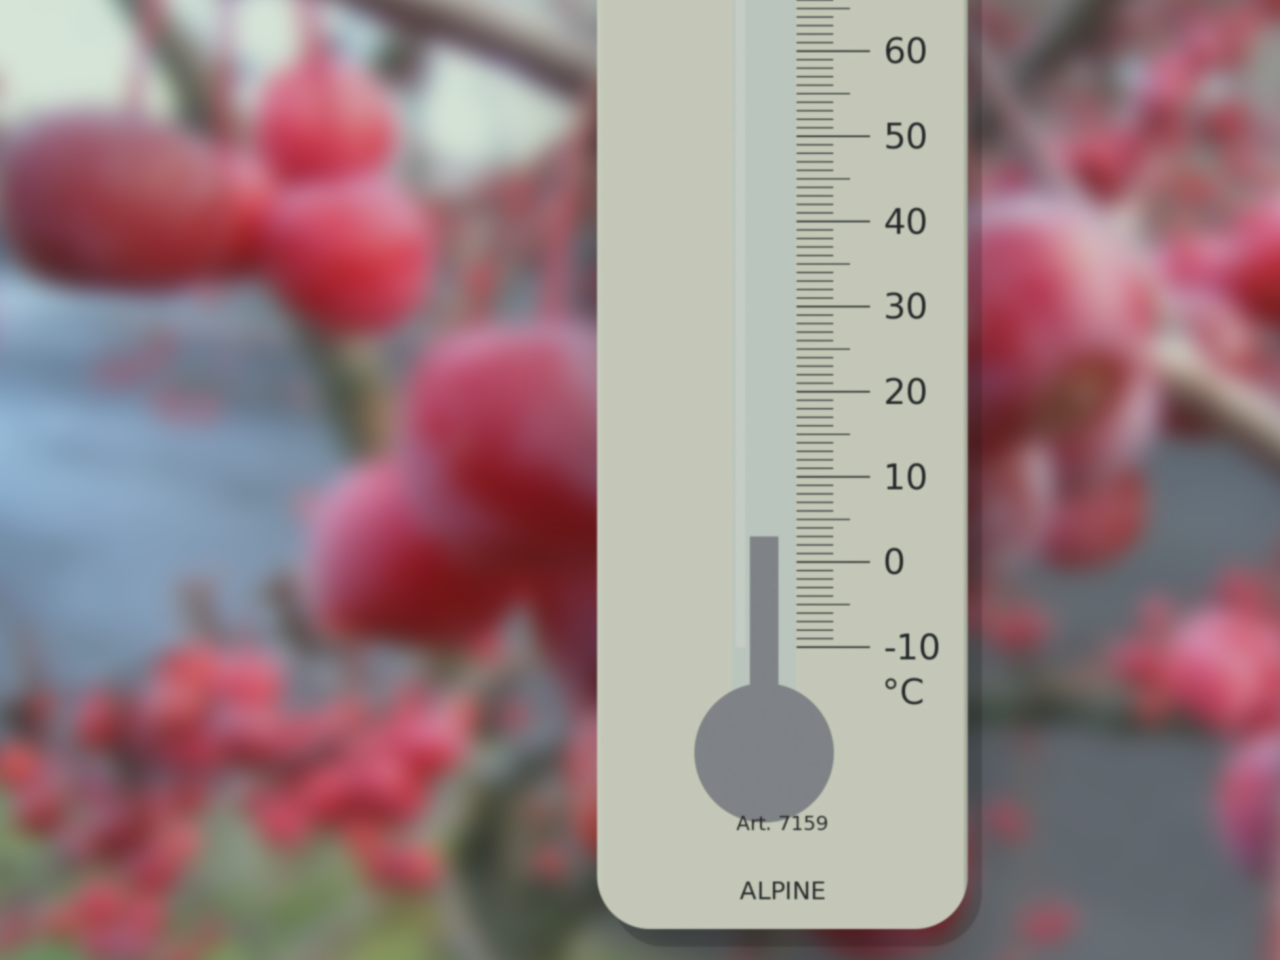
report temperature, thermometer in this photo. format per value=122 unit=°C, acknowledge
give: value=3 unit=°C
